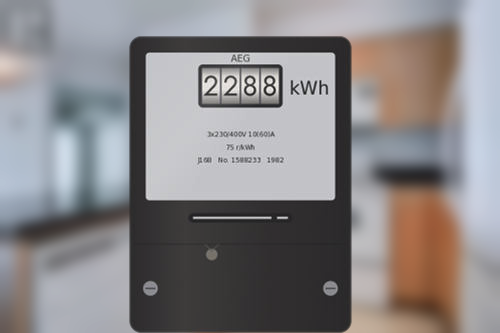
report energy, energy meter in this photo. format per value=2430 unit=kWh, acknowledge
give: value=2288 unit=kWh
